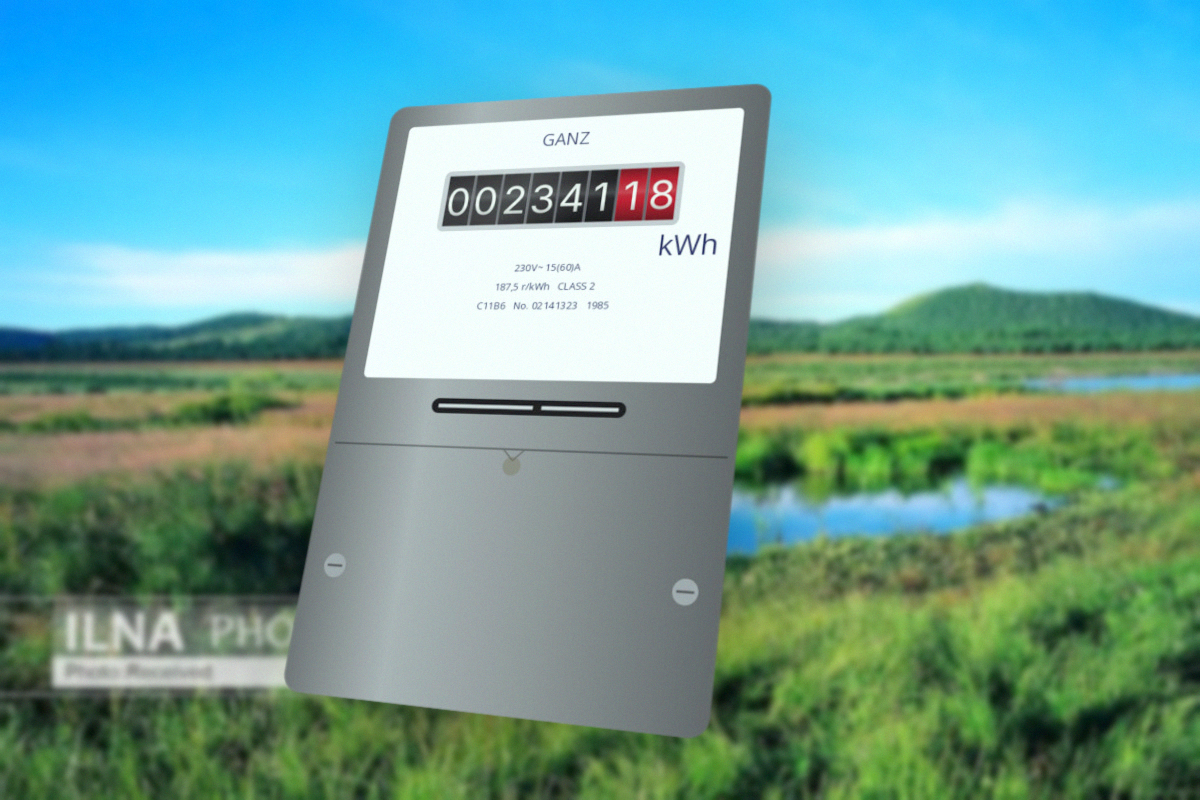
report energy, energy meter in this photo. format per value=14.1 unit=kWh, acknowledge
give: value=2341.18 unit=kWh
